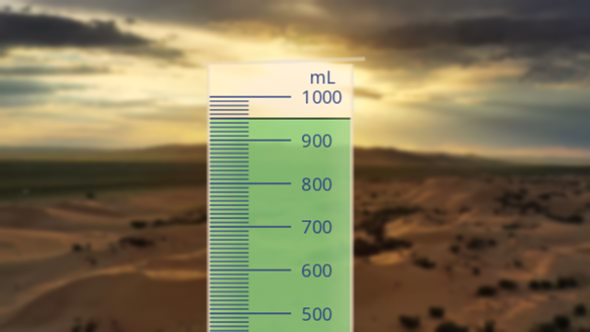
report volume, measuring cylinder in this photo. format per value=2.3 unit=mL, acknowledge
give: value=950 unit=mL
